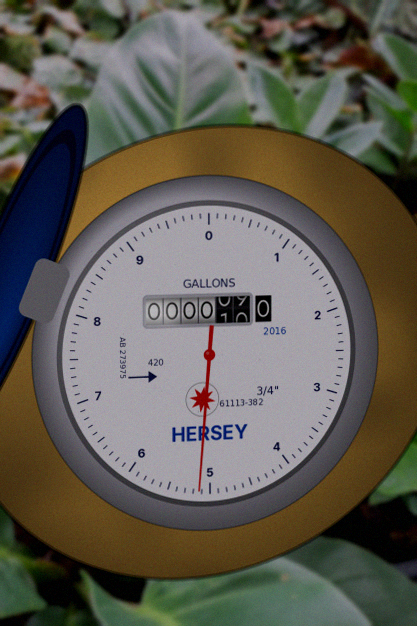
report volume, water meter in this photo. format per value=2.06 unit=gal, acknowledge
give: value=95.1 unit=gal
